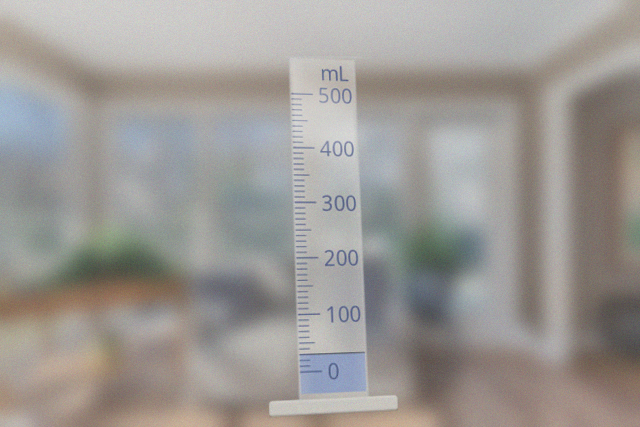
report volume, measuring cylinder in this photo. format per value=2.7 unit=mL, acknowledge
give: value=30 unit=mL
